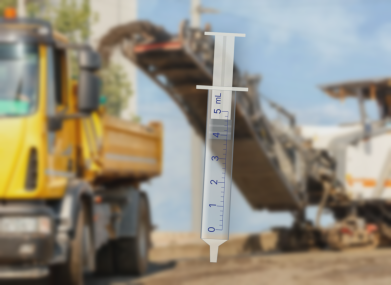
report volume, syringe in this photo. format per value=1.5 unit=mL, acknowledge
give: value=3.8 unit=mL
